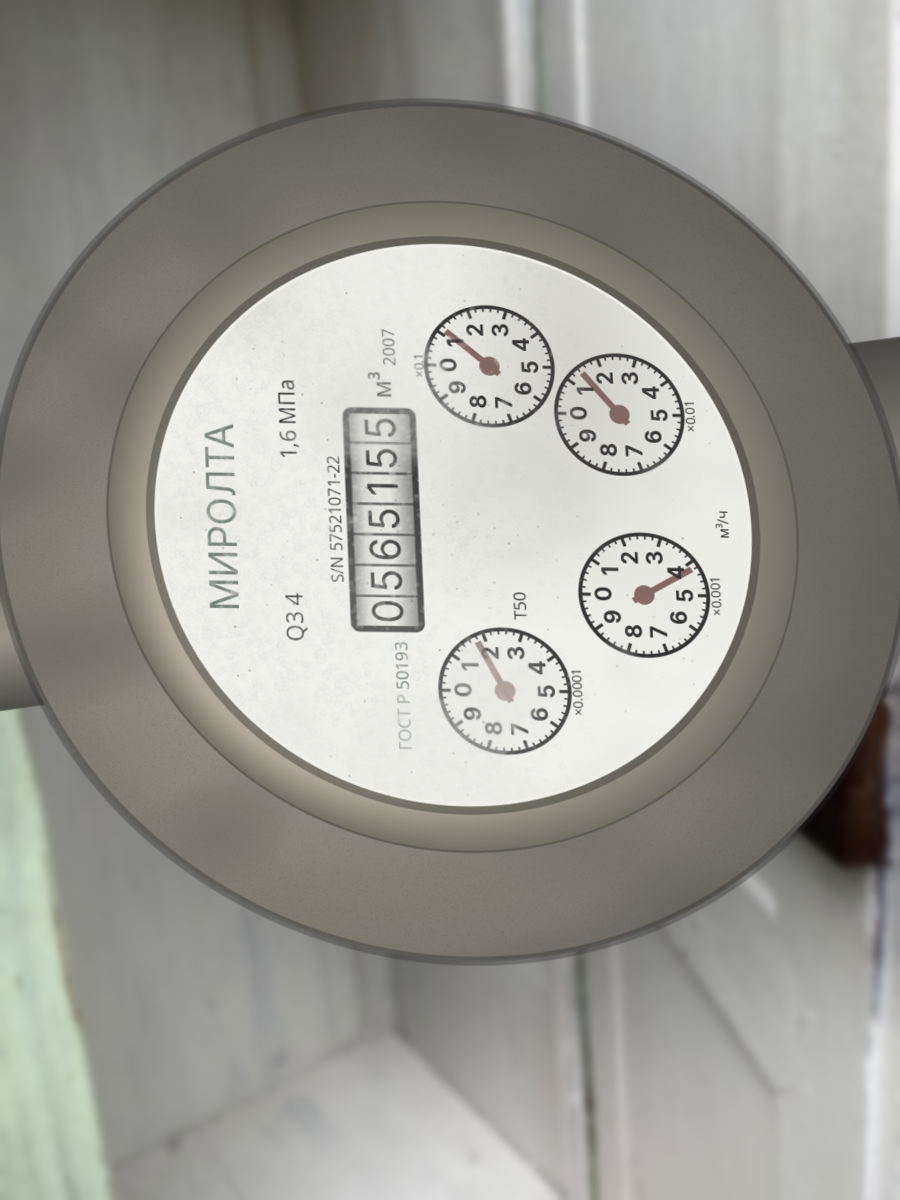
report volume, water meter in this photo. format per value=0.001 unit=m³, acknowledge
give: value=565155.1141 unit=m³
